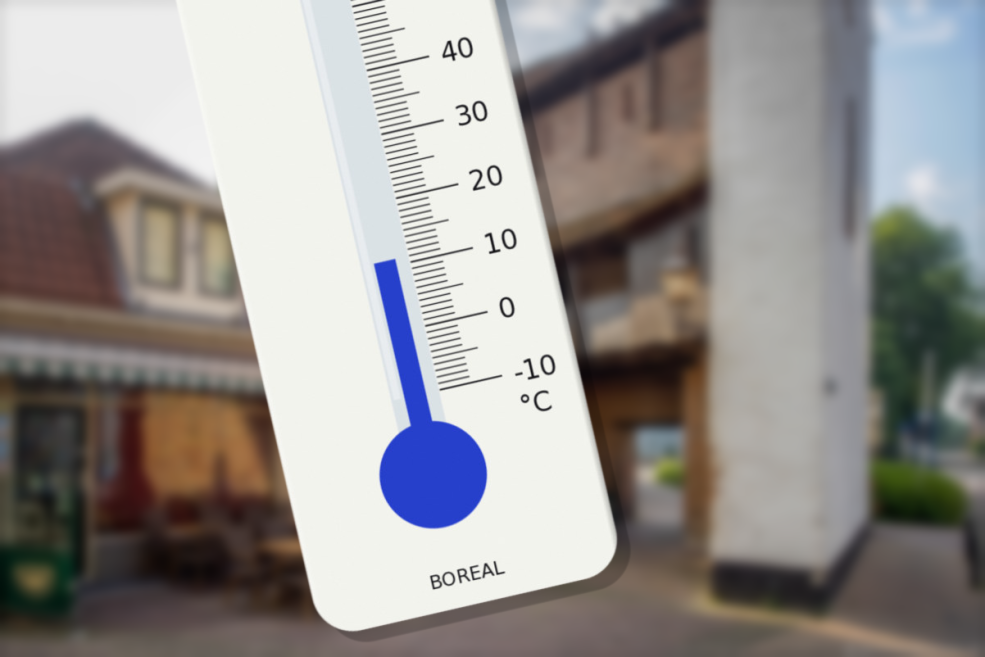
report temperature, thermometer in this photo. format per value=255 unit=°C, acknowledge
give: value=11 unit=°C
